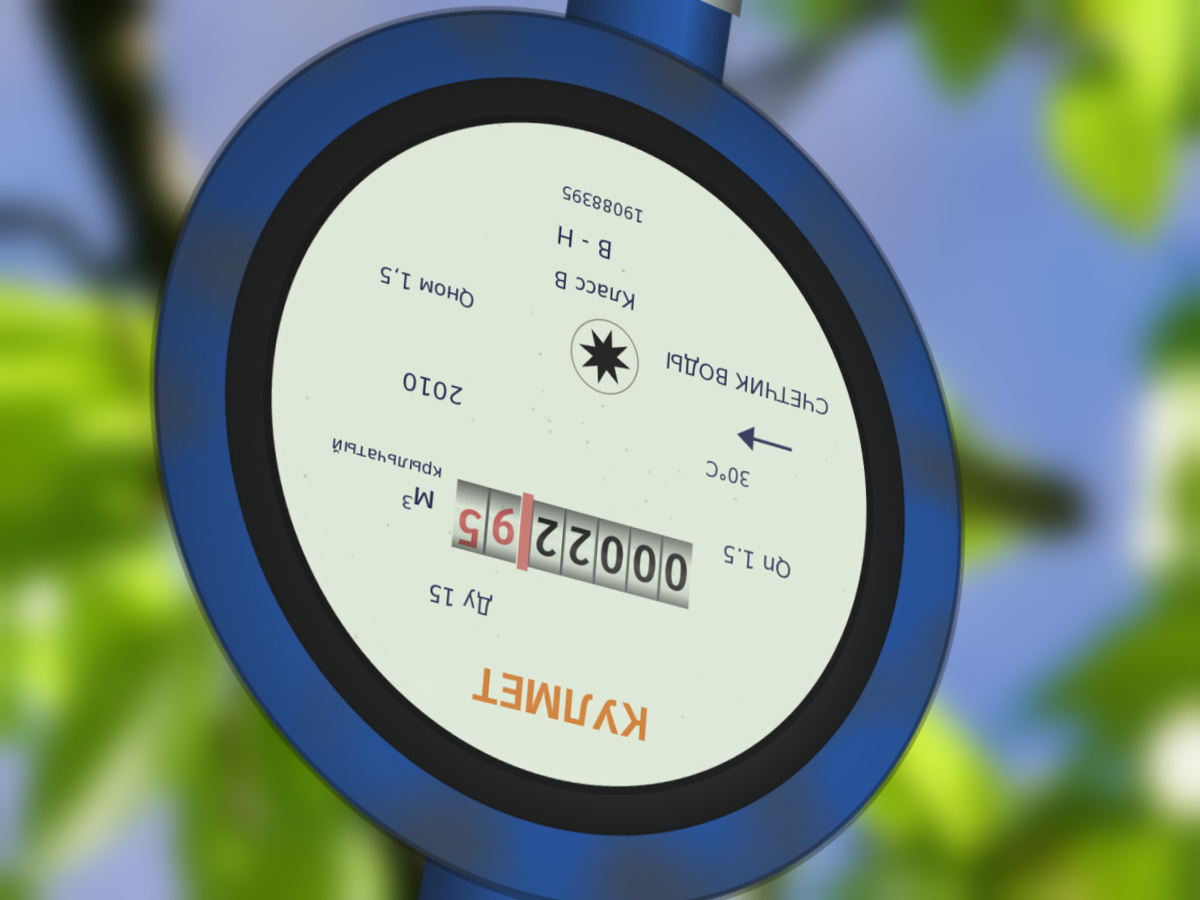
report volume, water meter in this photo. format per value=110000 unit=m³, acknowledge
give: value=22.95 unit=m³
